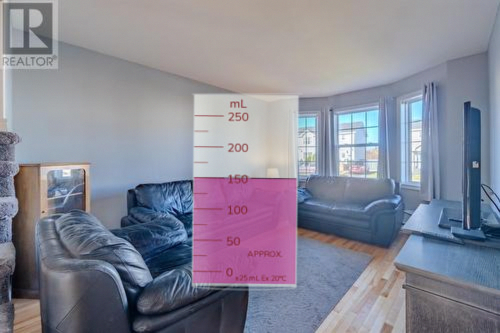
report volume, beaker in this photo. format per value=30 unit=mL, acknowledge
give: value=150 unit=mL
